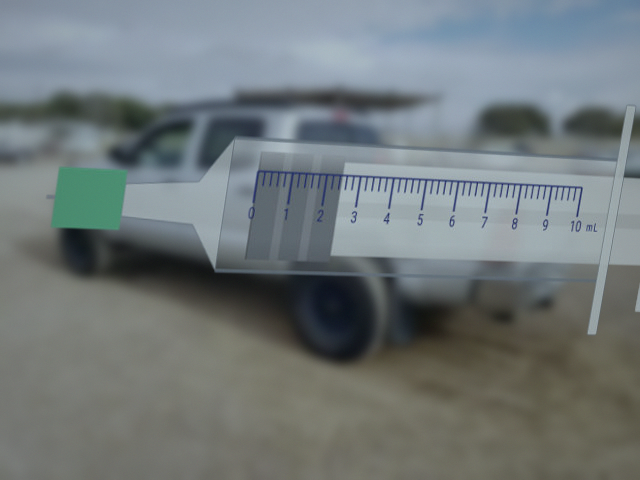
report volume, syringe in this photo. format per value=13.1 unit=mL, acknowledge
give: value=0 unit=mL
